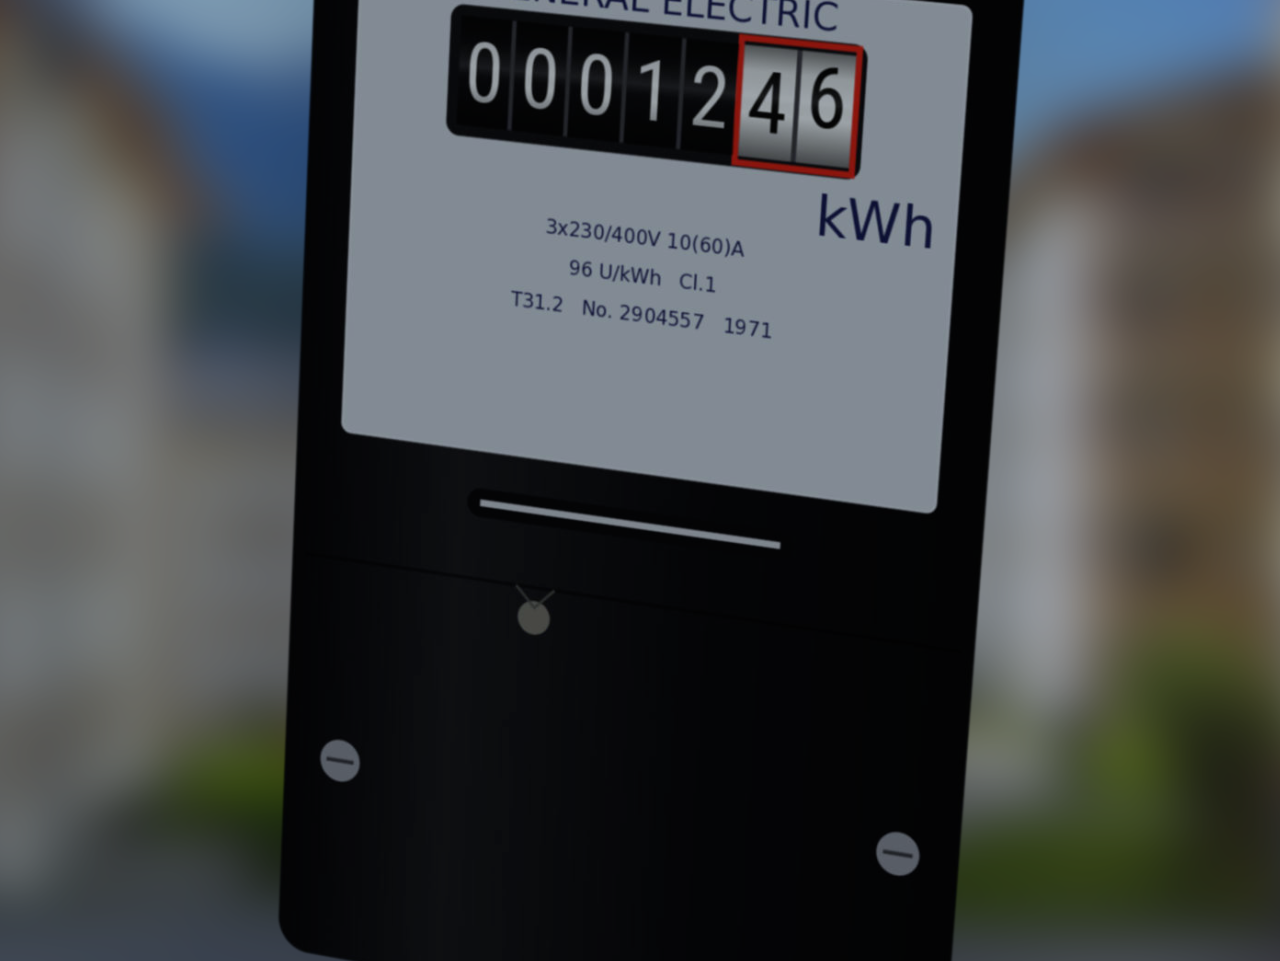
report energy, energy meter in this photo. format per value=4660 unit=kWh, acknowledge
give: value=12.46 unit=kWh
